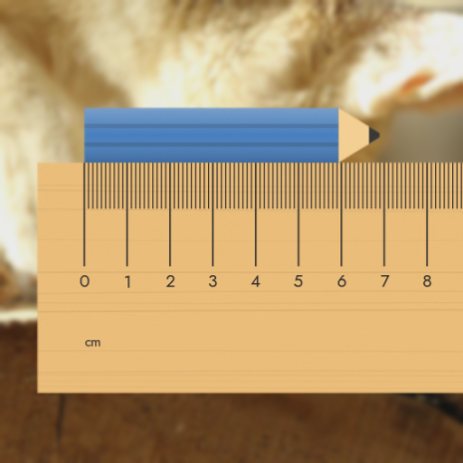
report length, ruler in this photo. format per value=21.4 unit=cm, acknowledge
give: value=6.9 unit=cm
